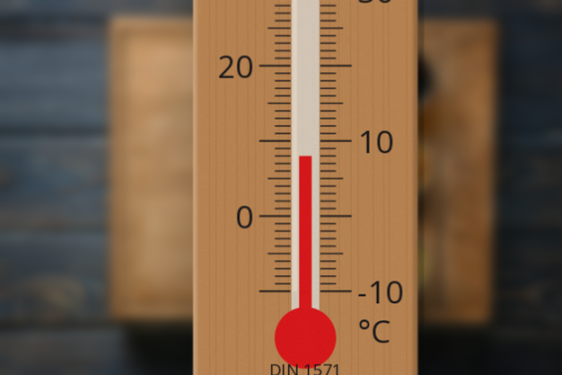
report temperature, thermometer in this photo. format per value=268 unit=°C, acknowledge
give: value=8 unit=°C
